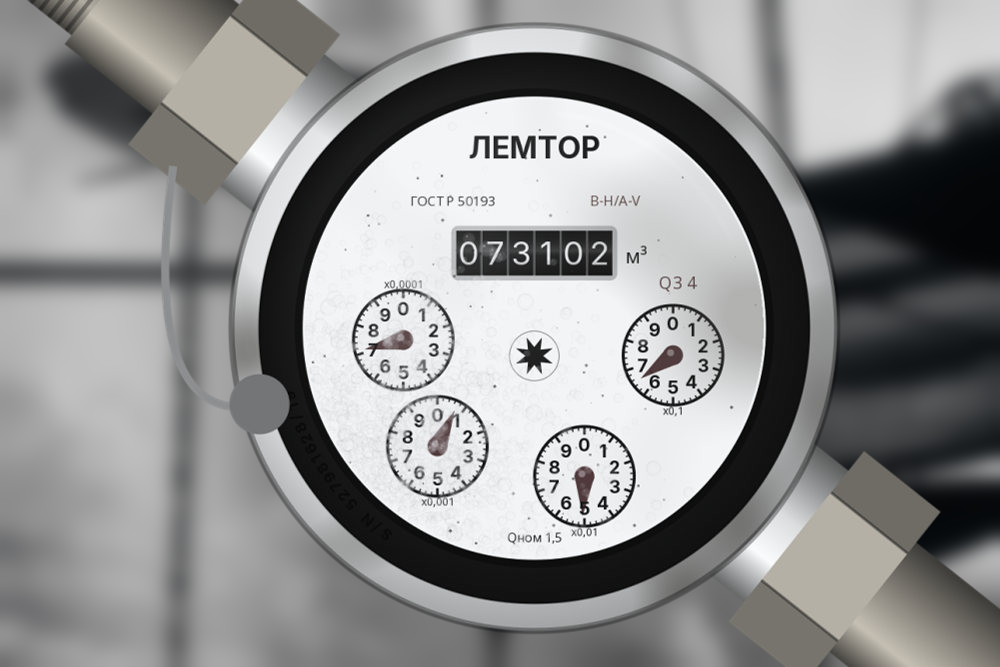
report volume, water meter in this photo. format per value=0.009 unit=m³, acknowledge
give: value=73102.6507 unit=m³
